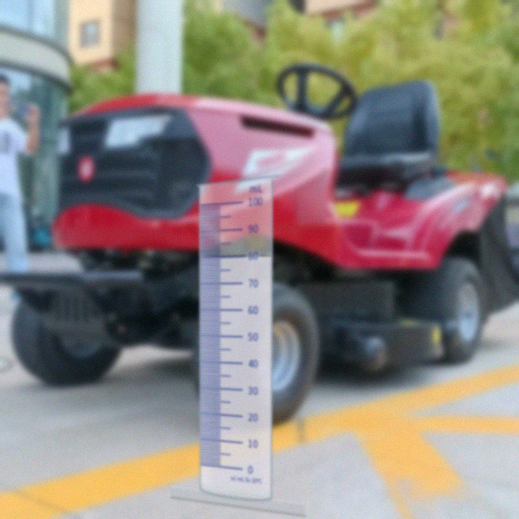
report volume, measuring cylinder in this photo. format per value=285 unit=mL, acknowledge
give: value=80 unit=mL
